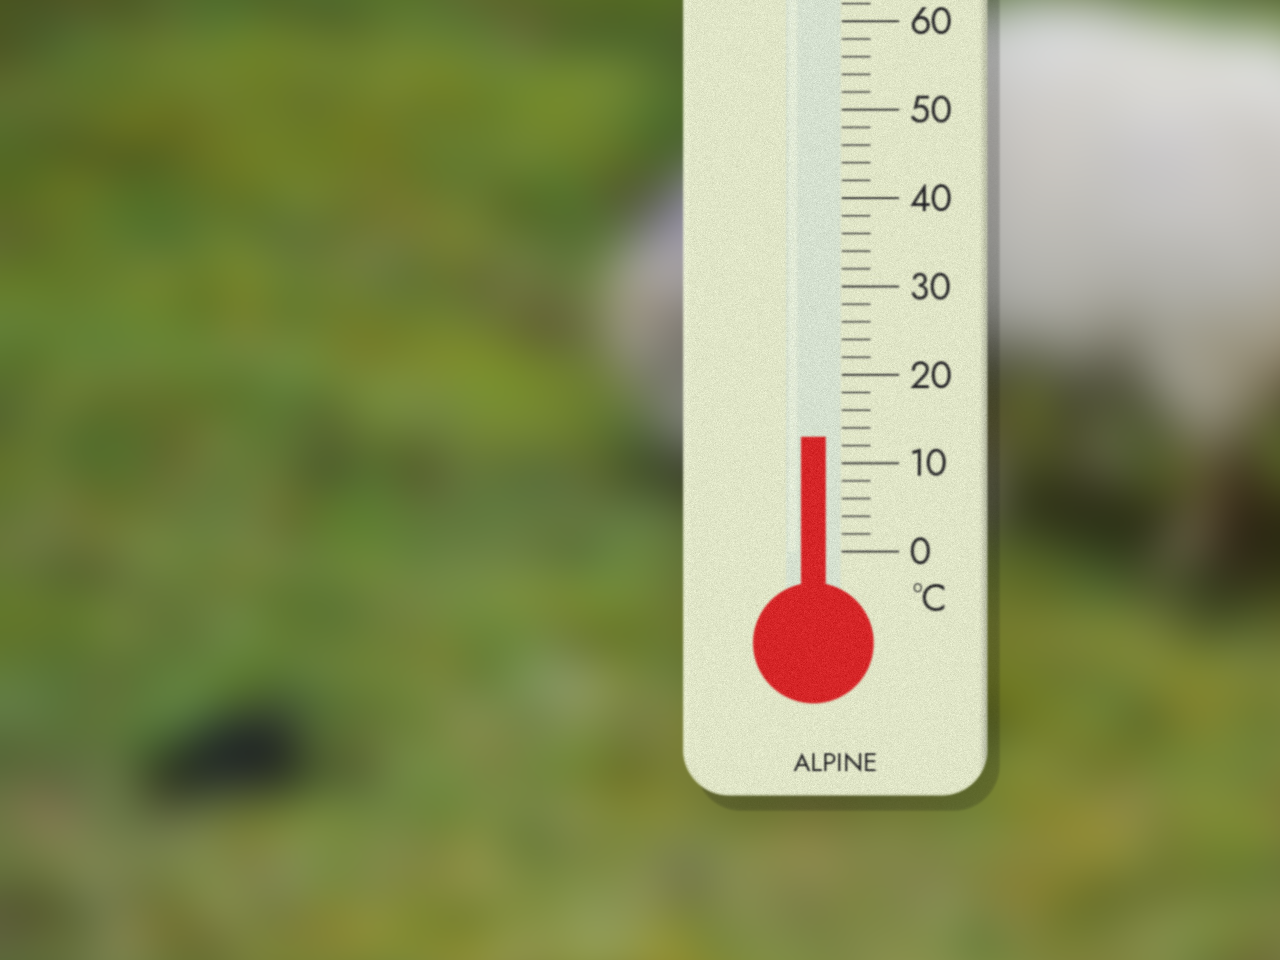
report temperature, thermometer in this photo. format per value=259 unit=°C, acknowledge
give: value=13 unit=°C
